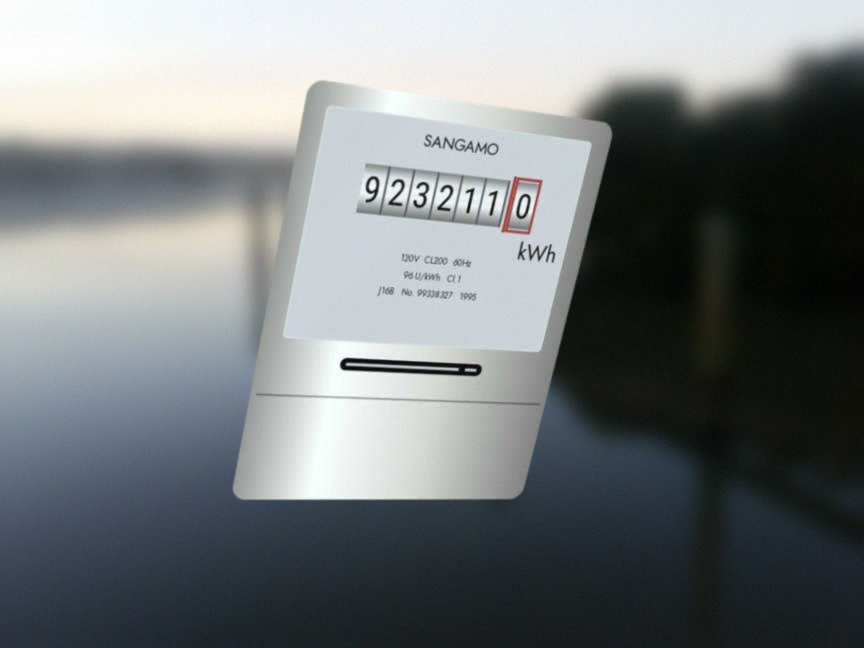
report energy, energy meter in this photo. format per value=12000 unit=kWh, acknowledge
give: value=923211.0 unit=kWh
